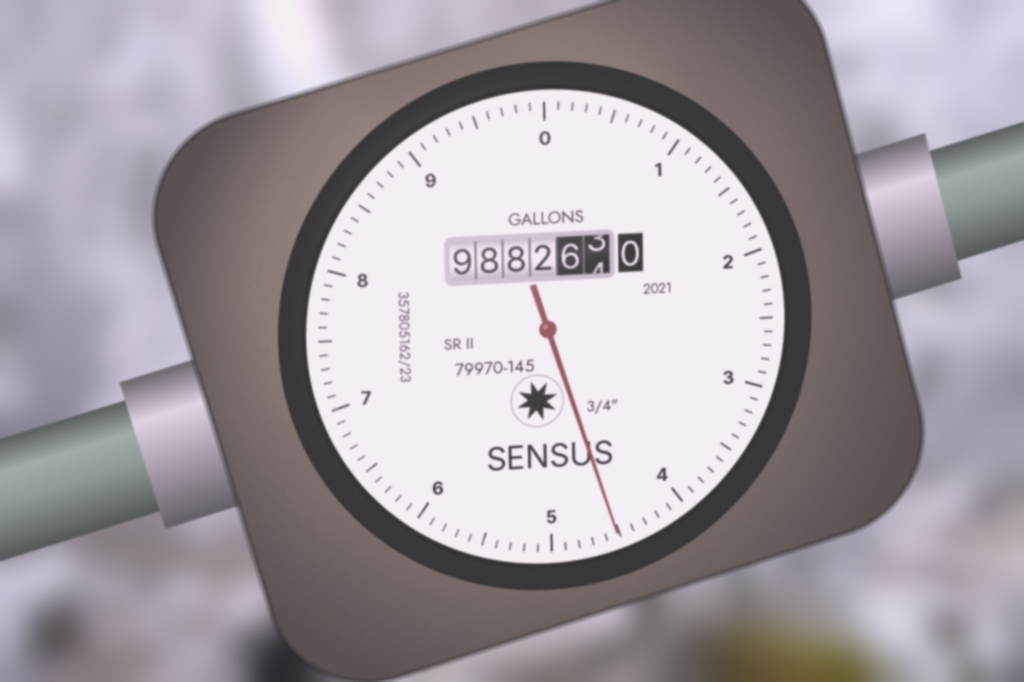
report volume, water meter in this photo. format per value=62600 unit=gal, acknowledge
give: value=9882634.5 unit=gal
